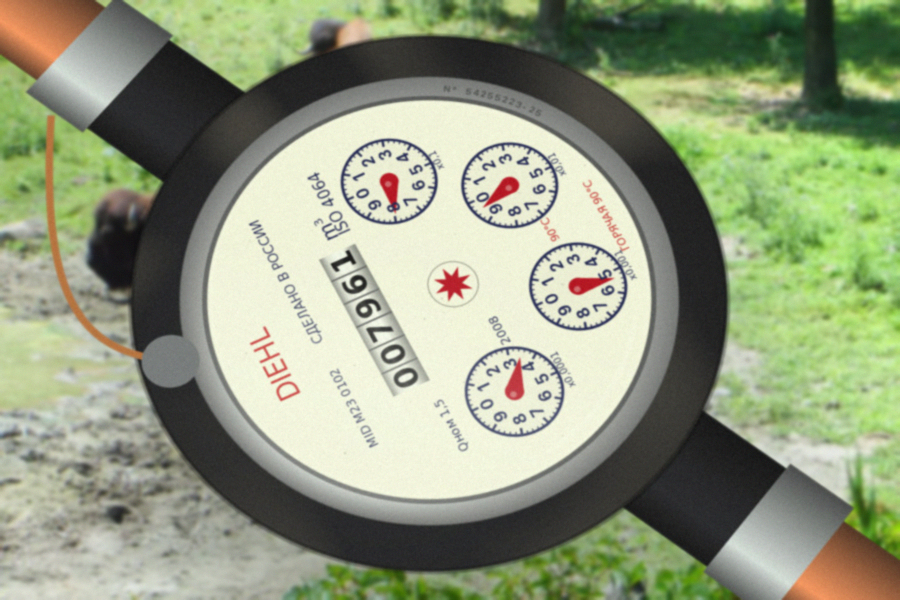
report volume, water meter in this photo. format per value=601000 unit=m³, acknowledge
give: value=7961.7953 unit=m³
